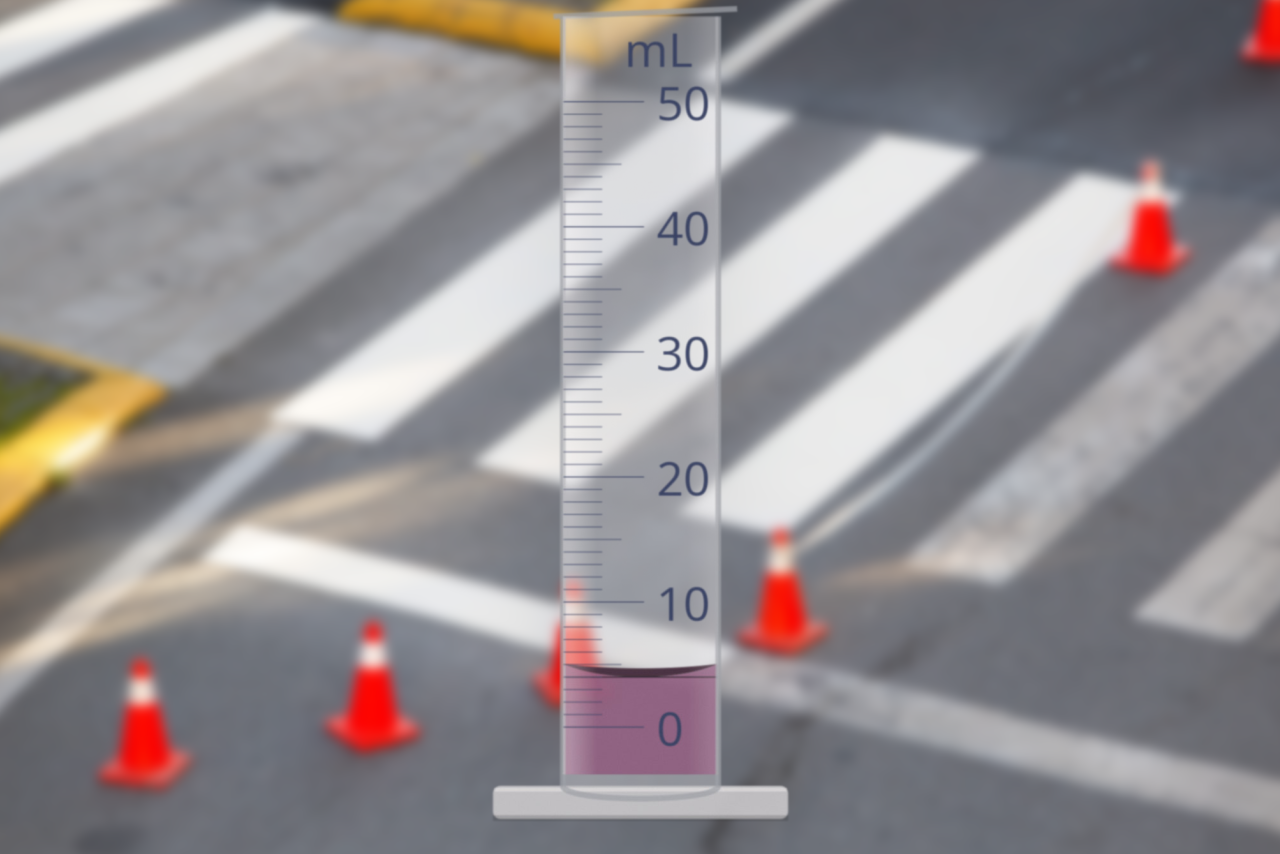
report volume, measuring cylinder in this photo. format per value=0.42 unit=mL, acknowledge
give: value=4 unit=mL
